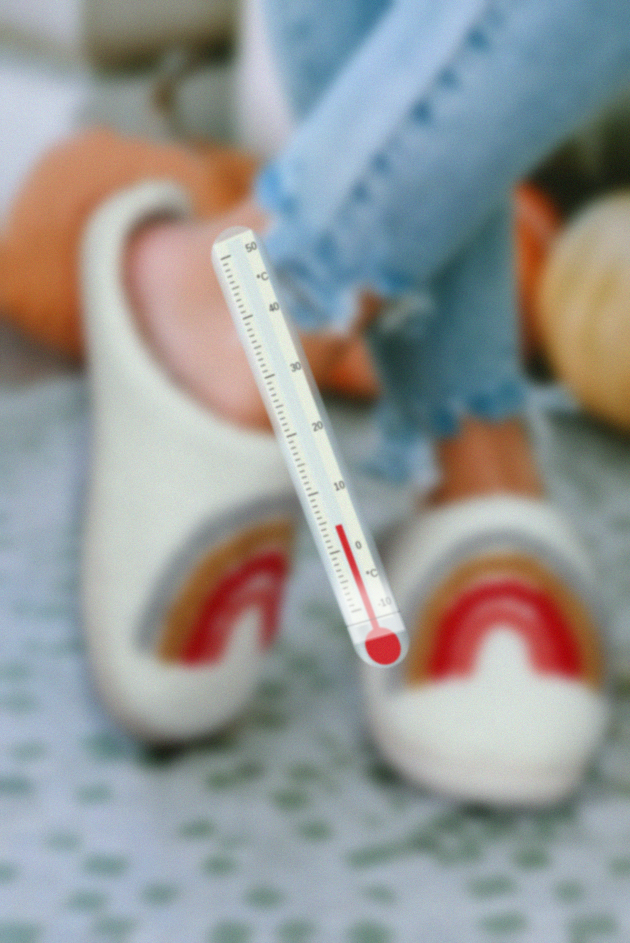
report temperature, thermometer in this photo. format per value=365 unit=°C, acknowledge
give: value=4 unit=°C
